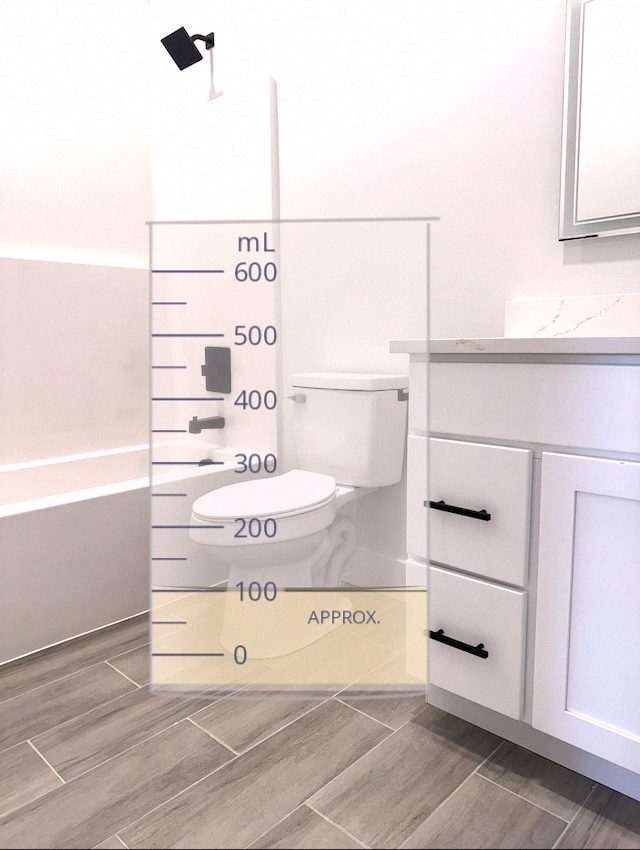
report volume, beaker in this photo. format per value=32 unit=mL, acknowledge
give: value=100 unit=mL
